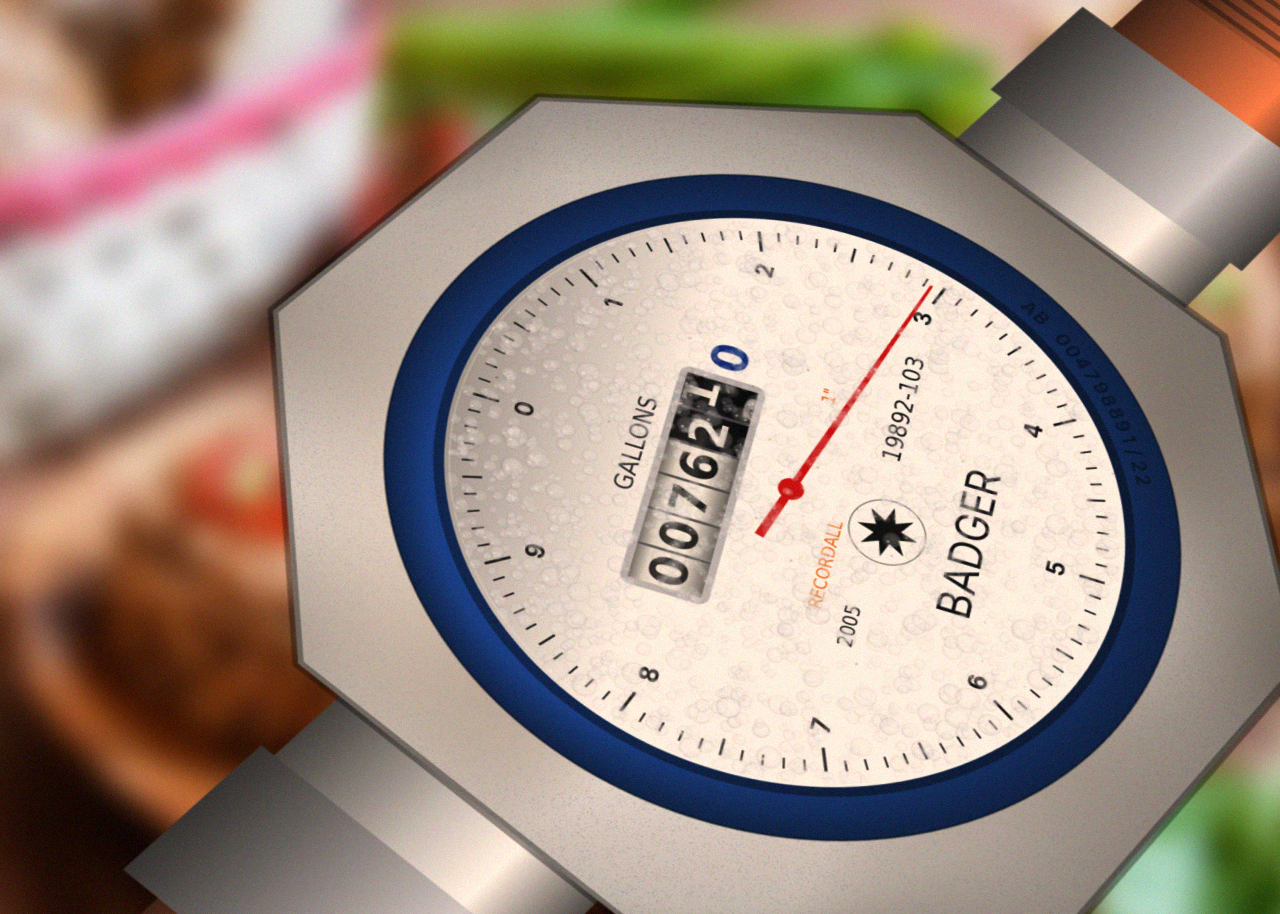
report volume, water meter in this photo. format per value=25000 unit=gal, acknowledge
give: value=76212.9 unit=gal
